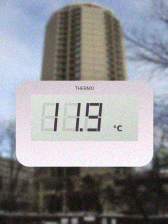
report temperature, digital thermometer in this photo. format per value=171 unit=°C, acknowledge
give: value=11.9 unit=°C
